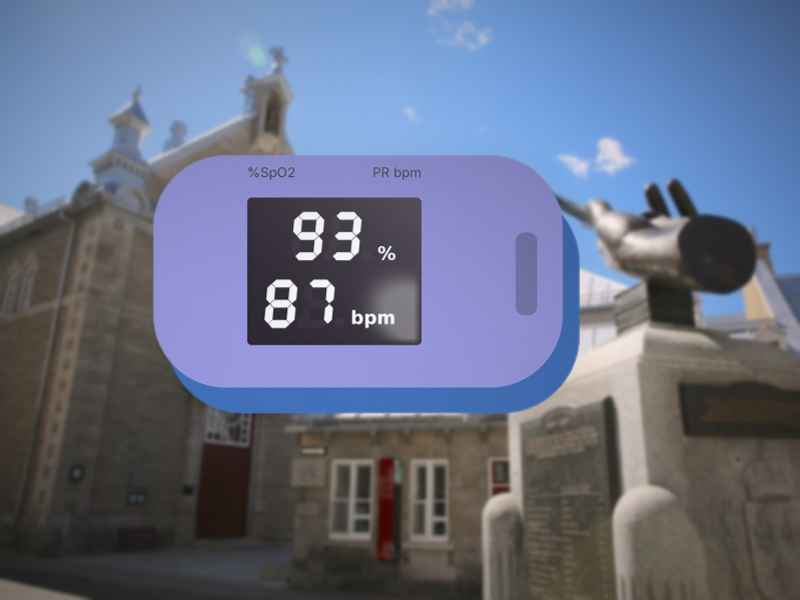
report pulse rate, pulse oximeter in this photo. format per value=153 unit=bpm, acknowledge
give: value=87 unit=bpm
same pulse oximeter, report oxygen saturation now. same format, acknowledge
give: value=93 unit=%
